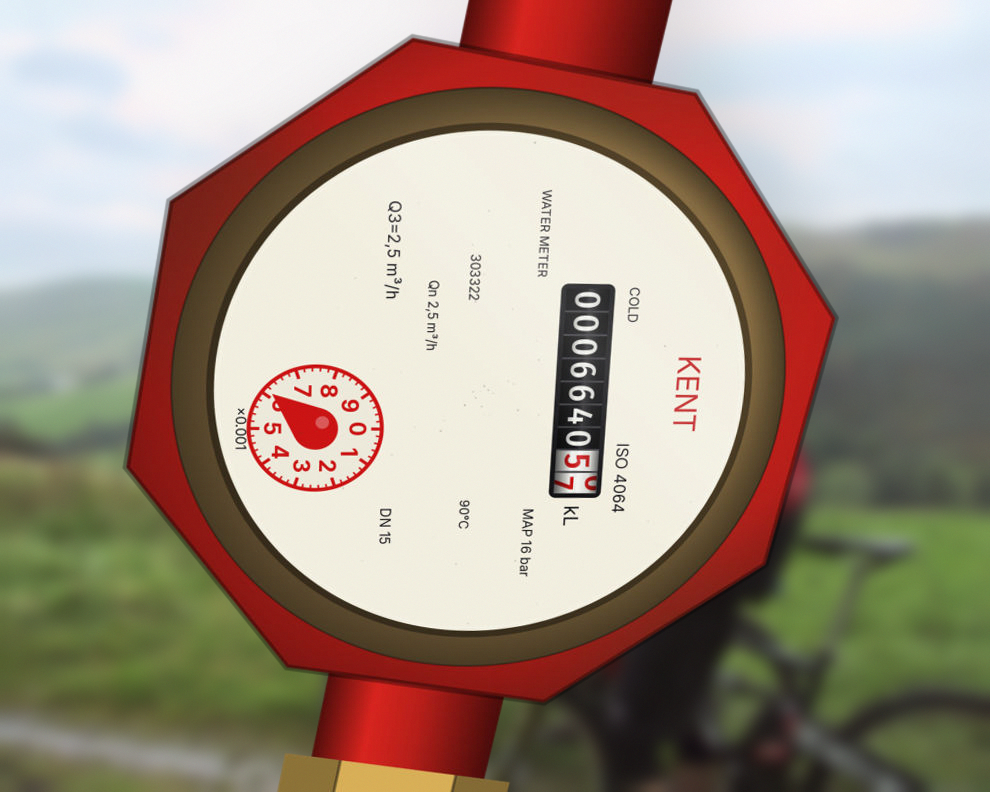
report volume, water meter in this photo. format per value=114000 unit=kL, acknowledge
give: value=6640.566 unit=kL
